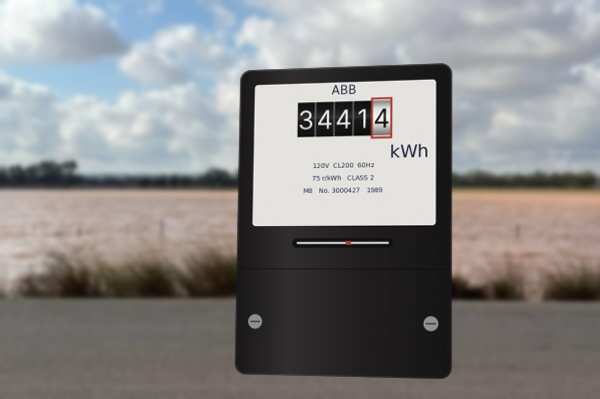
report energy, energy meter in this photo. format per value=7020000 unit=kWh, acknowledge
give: value=3441.4 unit=kWh
